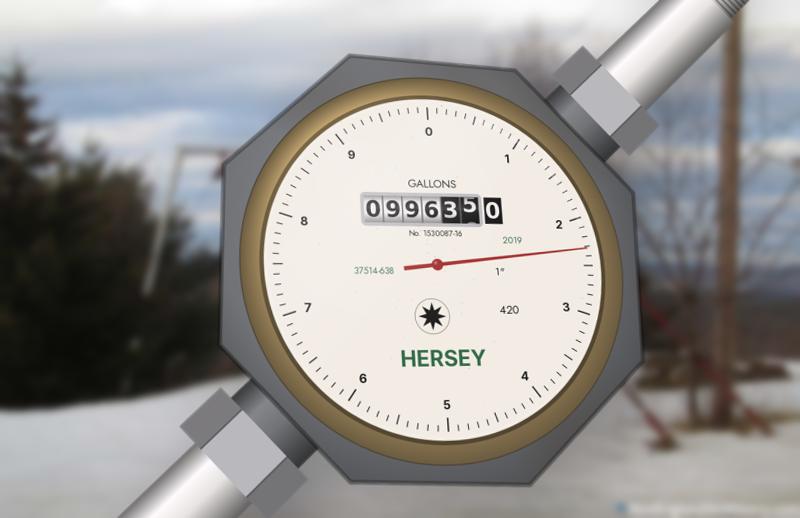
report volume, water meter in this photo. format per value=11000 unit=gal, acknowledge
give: value=996352.3 unit=gal
